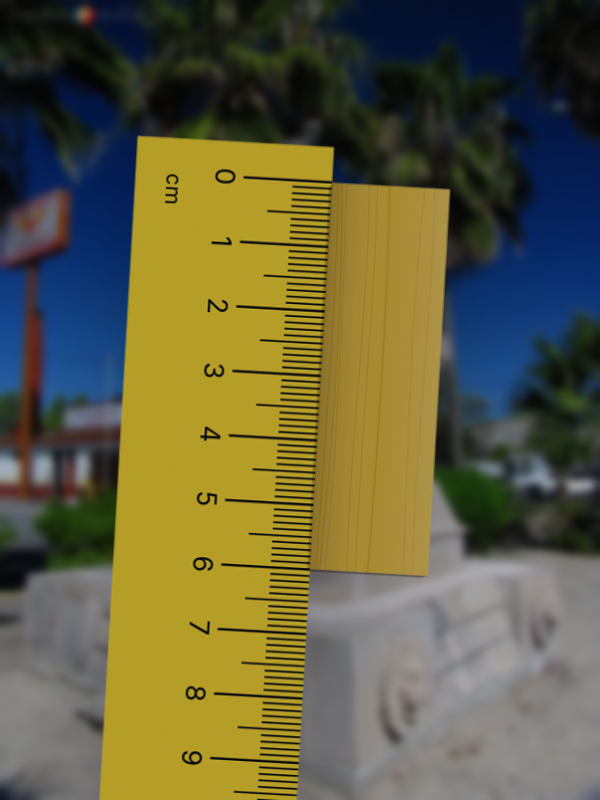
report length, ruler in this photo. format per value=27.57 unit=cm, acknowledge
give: value=6 unit=cm
